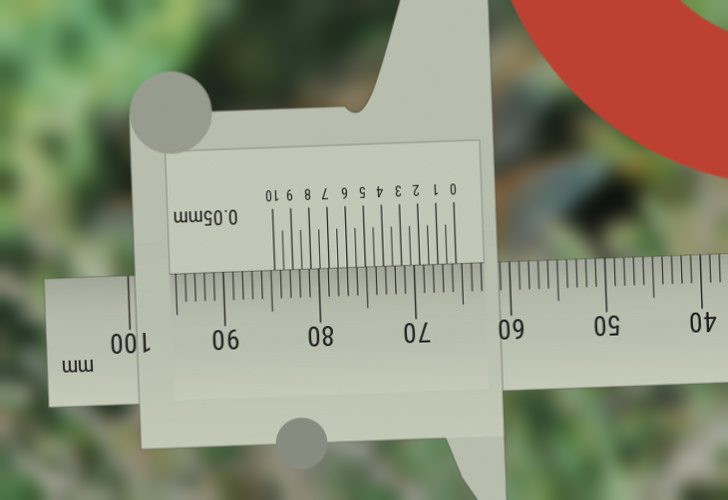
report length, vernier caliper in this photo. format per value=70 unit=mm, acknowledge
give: value=65.6 unit=mm
